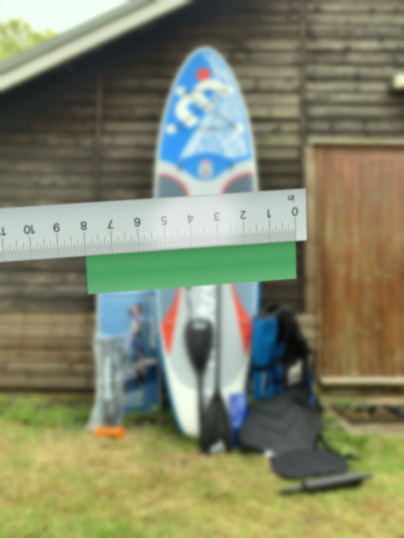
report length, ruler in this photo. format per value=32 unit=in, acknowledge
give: value=8 unit=in
